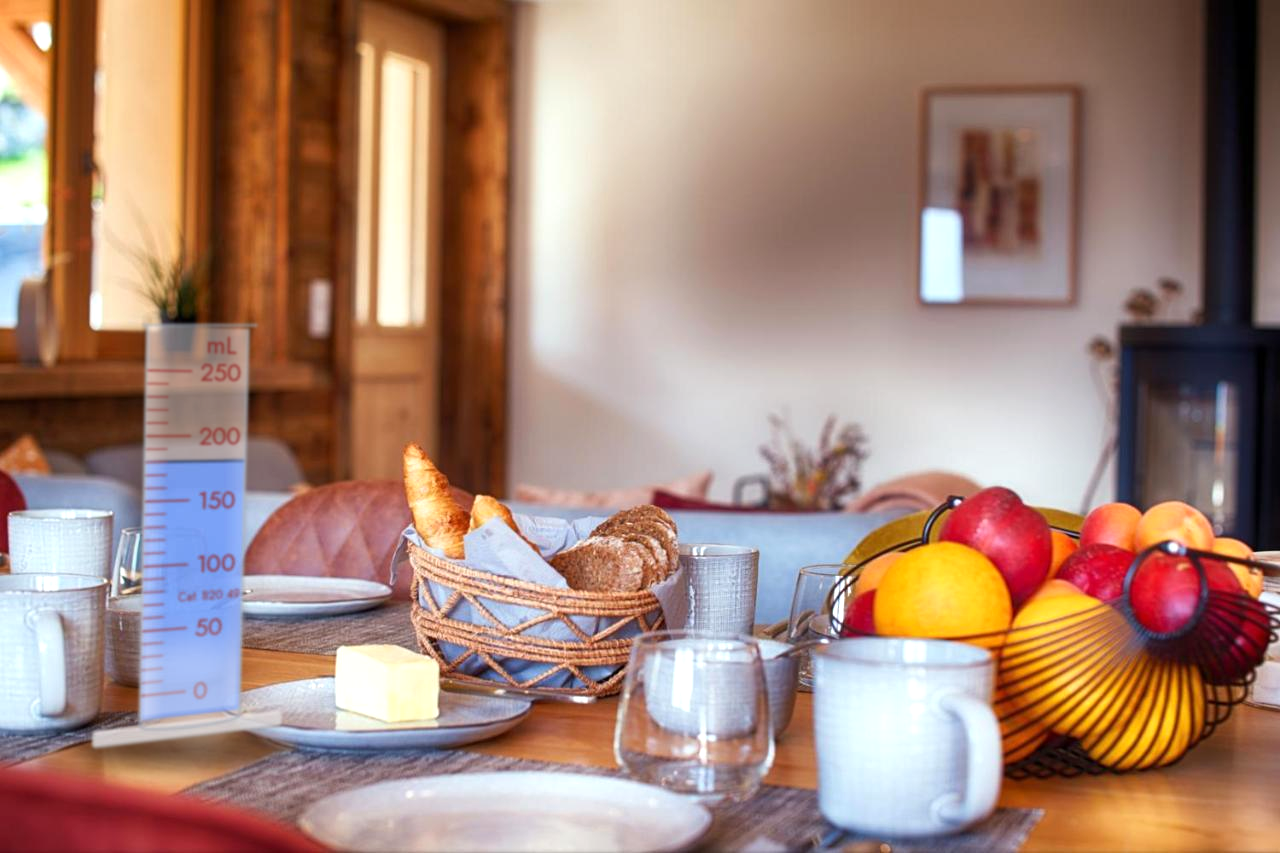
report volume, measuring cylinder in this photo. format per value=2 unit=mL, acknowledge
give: value=180 unit=mL
